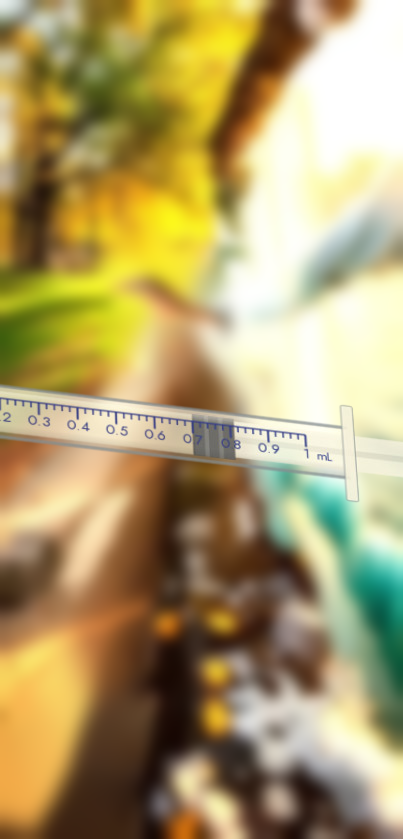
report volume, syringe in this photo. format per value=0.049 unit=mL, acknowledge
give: value=0.7 unit=mL
